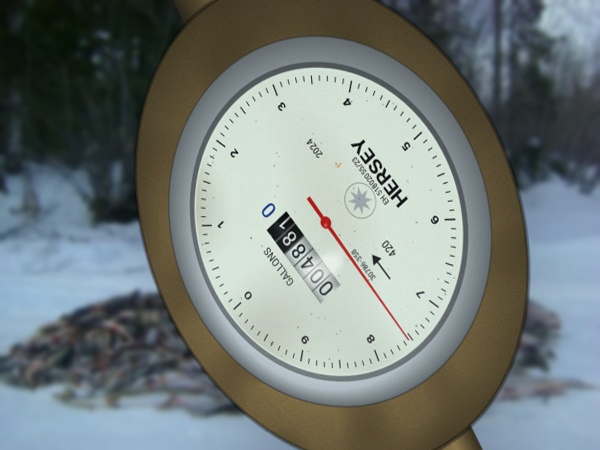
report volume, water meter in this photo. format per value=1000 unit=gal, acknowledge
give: value=48807.5 unit=gal
